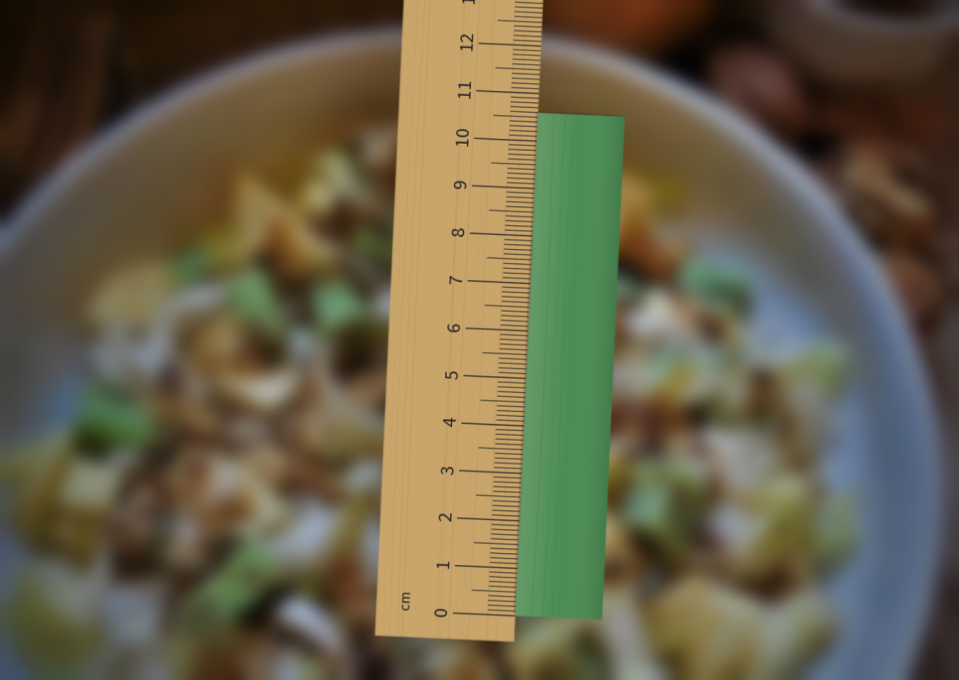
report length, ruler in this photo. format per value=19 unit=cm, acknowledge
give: value=10.6 unit=cm
